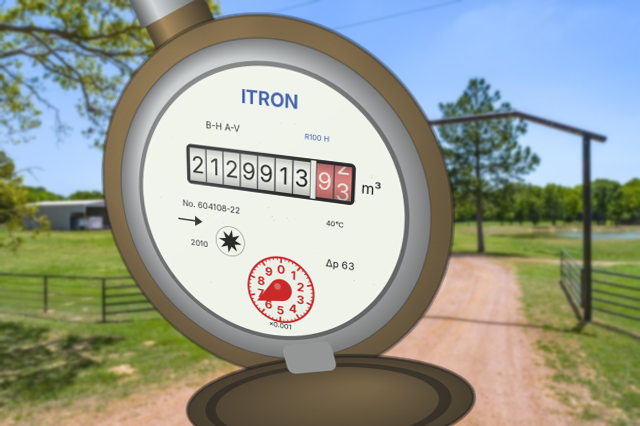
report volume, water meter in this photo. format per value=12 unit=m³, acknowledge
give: value=2129913.926 unit=m³
